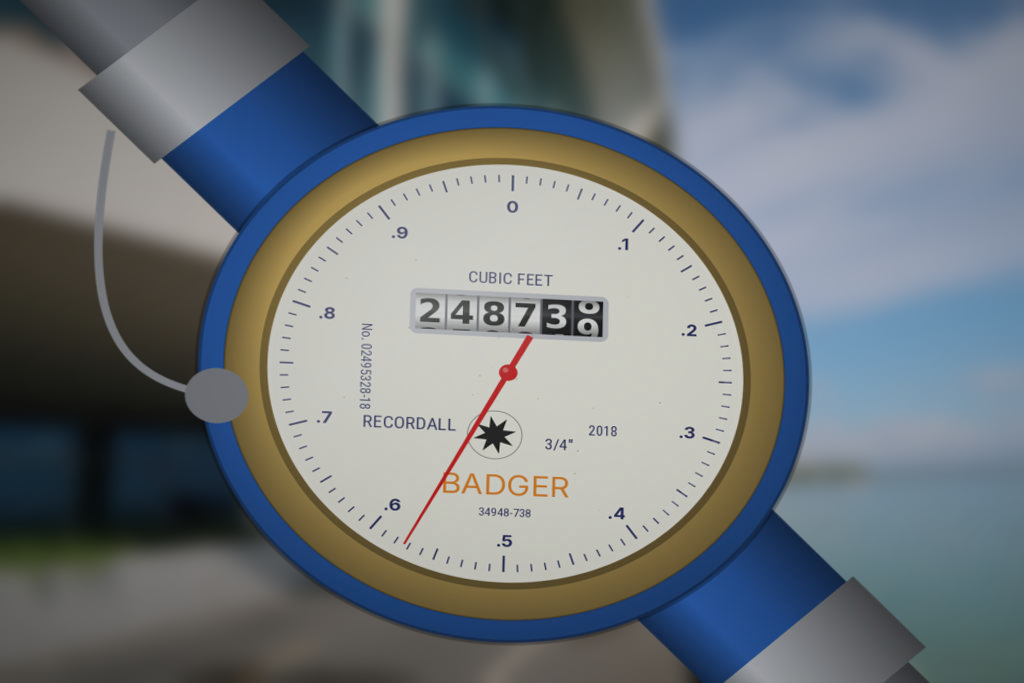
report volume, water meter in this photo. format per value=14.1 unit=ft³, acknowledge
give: value=248738.57 unit=ft³
